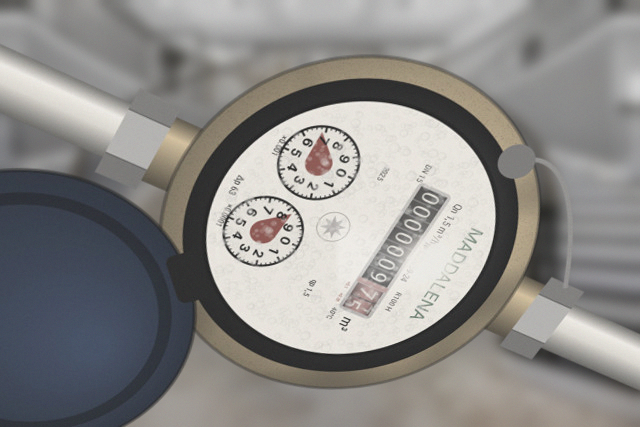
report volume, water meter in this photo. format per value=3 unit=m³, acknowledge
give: value=9.7468 unit=m³
